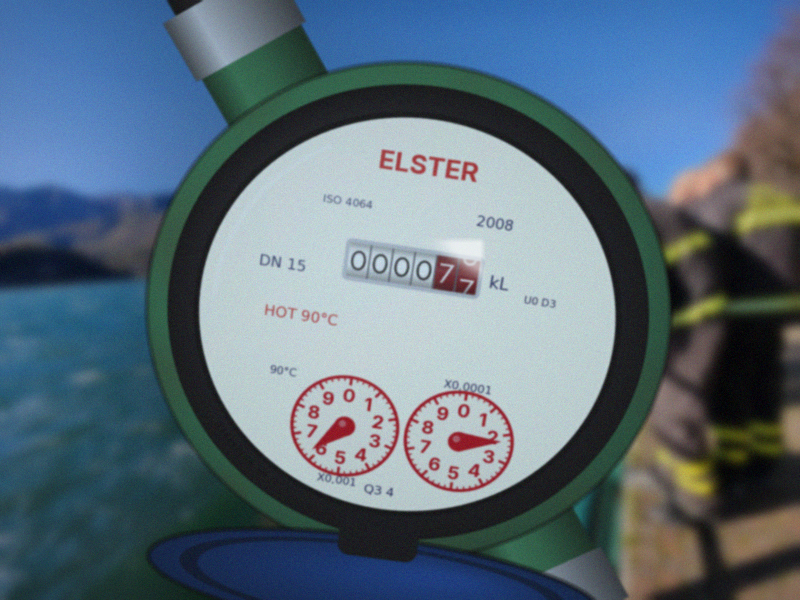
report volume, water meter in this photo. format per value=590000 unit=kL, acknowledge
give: value=0.7662 unit=kL
